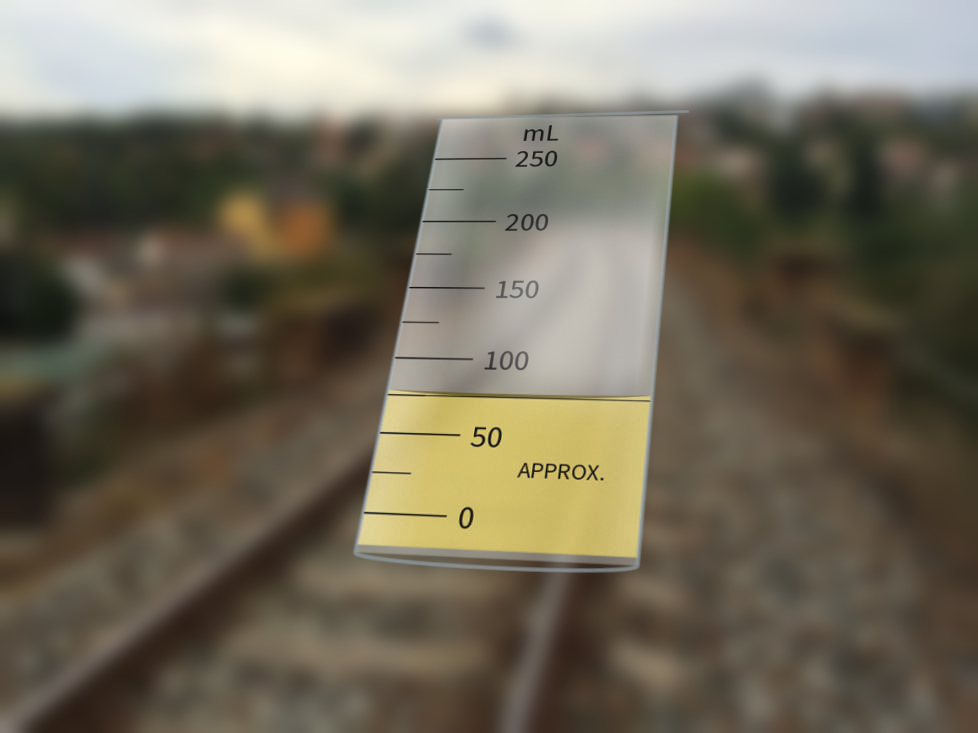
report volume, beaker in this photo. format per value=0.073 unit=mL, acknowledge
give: value=75 unit=mL
